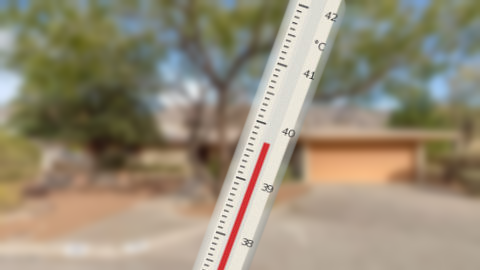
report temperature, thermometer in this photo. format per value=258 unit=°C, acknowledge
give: value=39.7 unit=°C
